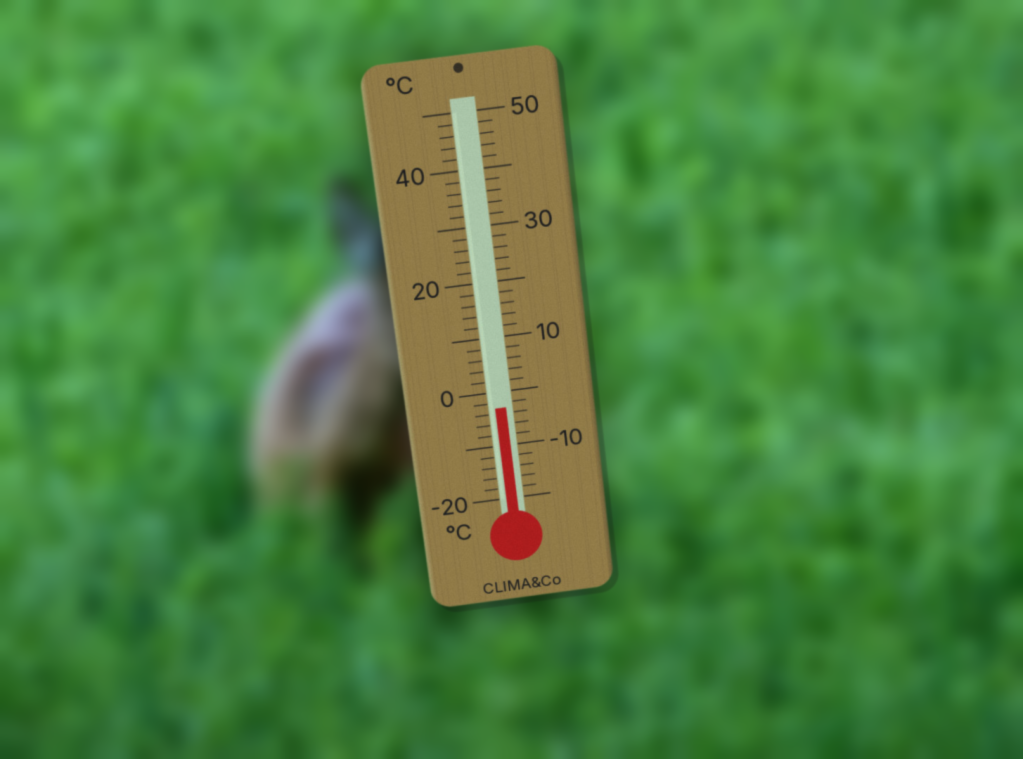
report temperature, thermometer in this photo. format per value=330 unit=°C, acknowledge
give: value=-3 unit=°C
